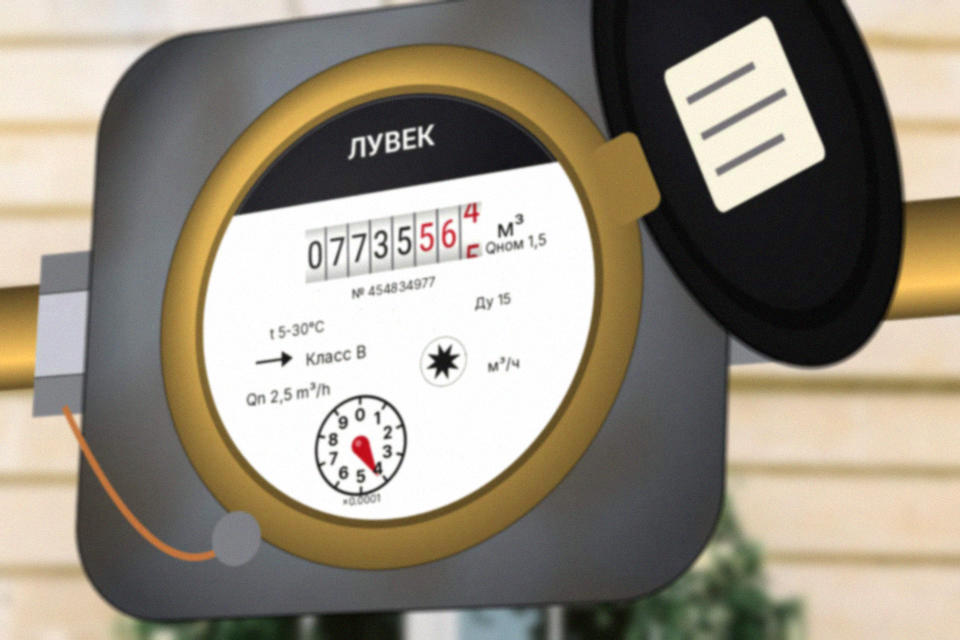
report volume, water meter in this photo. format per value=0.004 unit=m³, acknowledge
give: value=7735.5644 unit=m³
